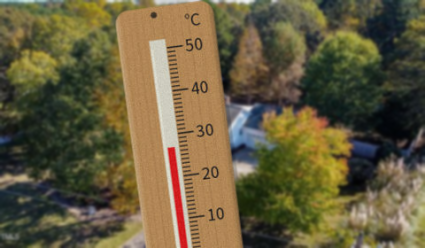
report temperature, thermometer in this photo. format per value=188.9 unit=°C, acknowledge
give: value=27 unit=°C
